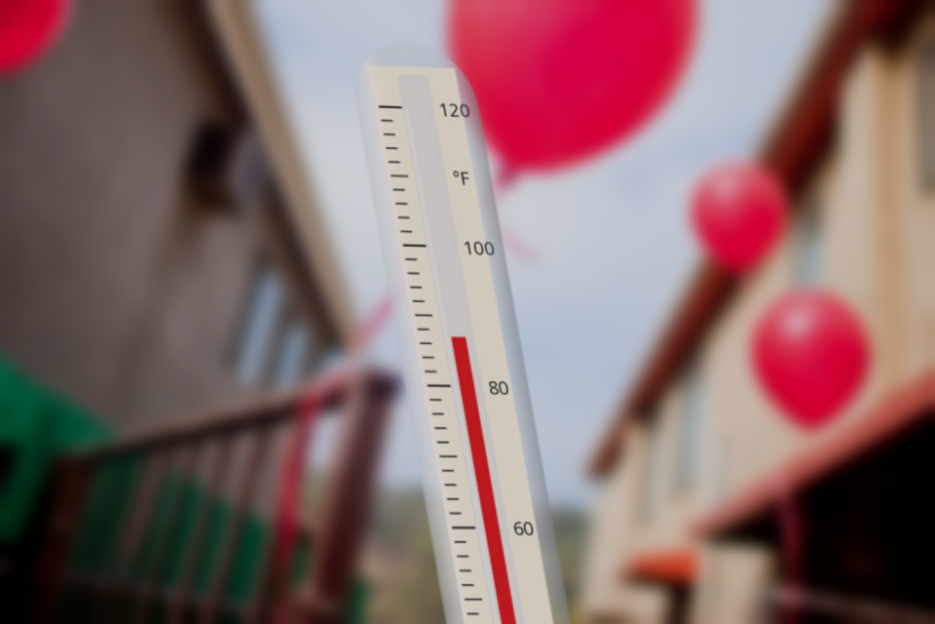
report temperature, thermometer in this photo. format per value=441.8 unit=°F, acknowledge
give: value=87 unit=°F
